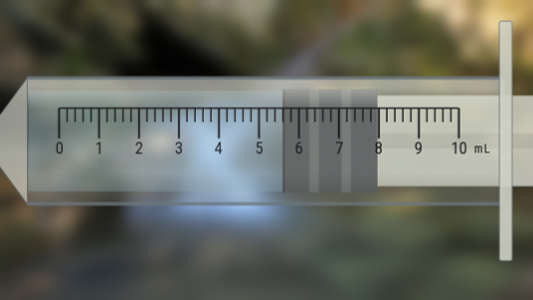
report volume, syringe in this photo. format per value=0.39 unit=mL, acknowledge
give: value=5.6 unit=mL
